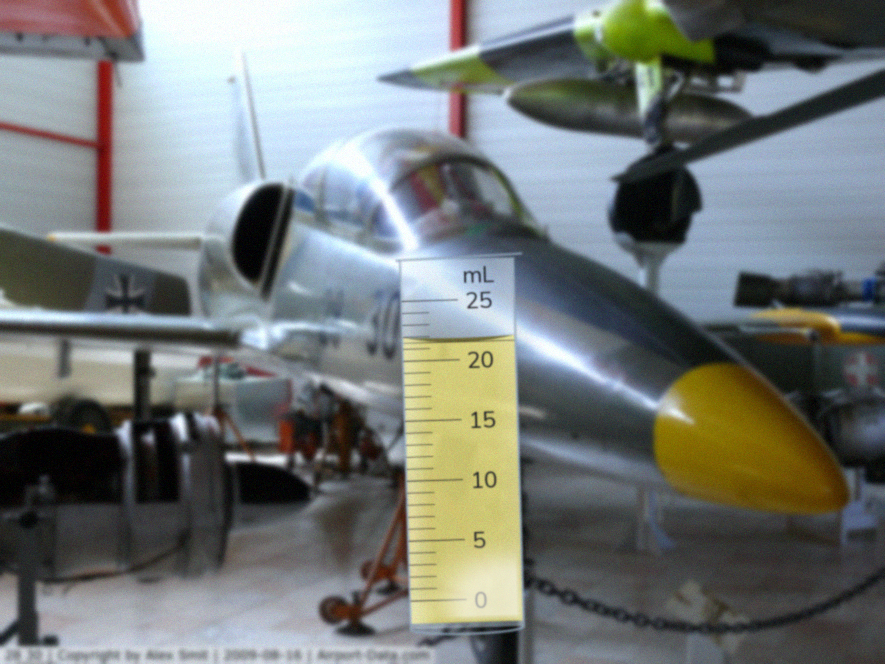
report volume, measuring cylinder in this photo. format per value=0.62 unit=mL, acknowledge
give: value=21.5 unit=mL
